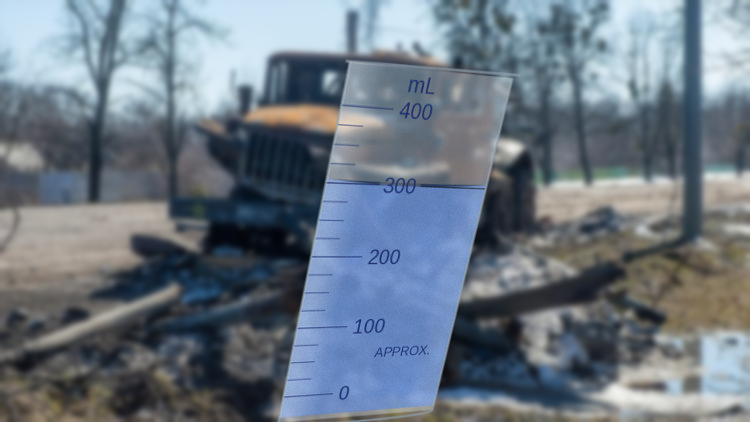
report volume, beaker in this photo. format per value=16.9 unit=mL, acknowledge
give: value=300 unit=mL
